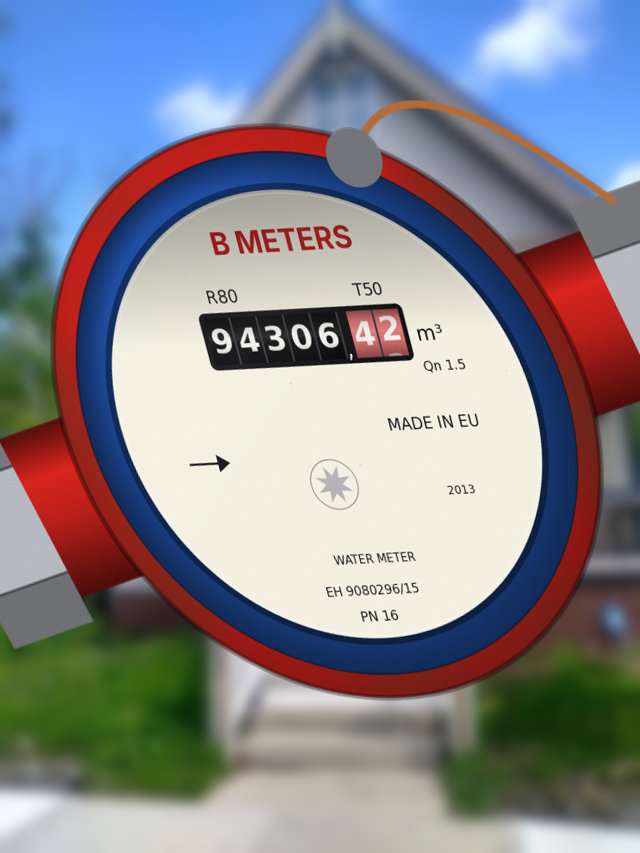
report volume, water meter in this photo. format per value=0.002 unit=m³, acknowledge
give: value=94306.42 unit=m³
